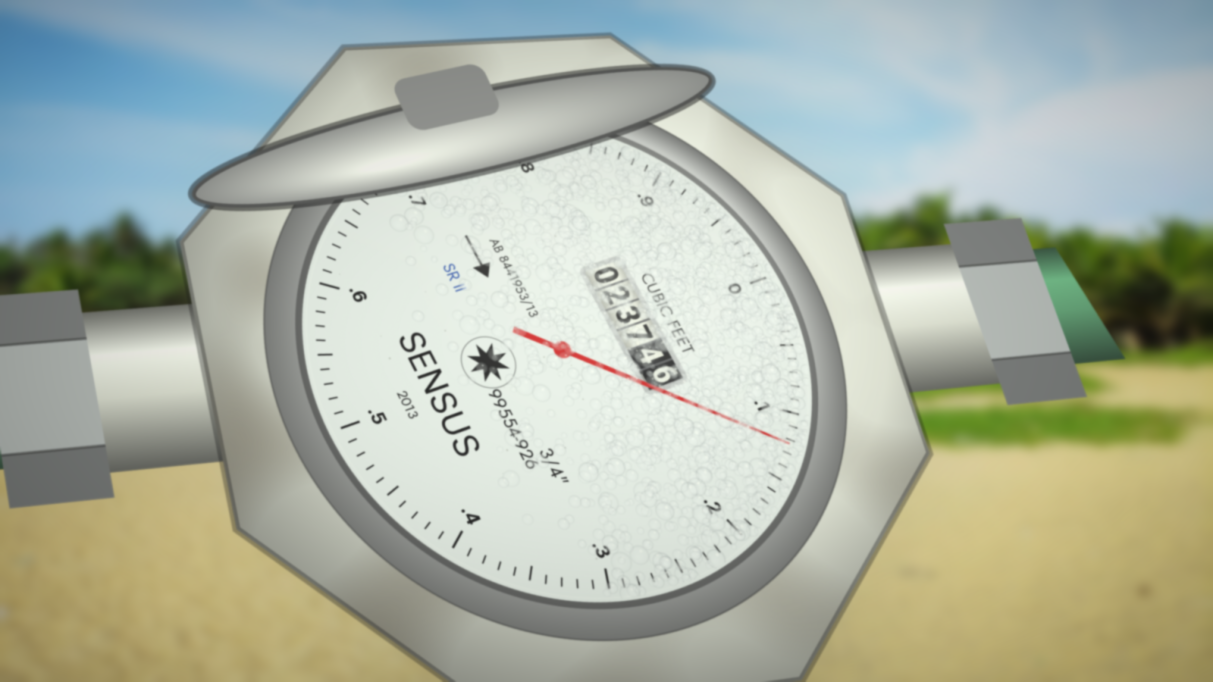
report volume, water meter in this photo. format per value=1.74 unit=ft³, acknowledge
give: value=23746.12 unit=ft³
